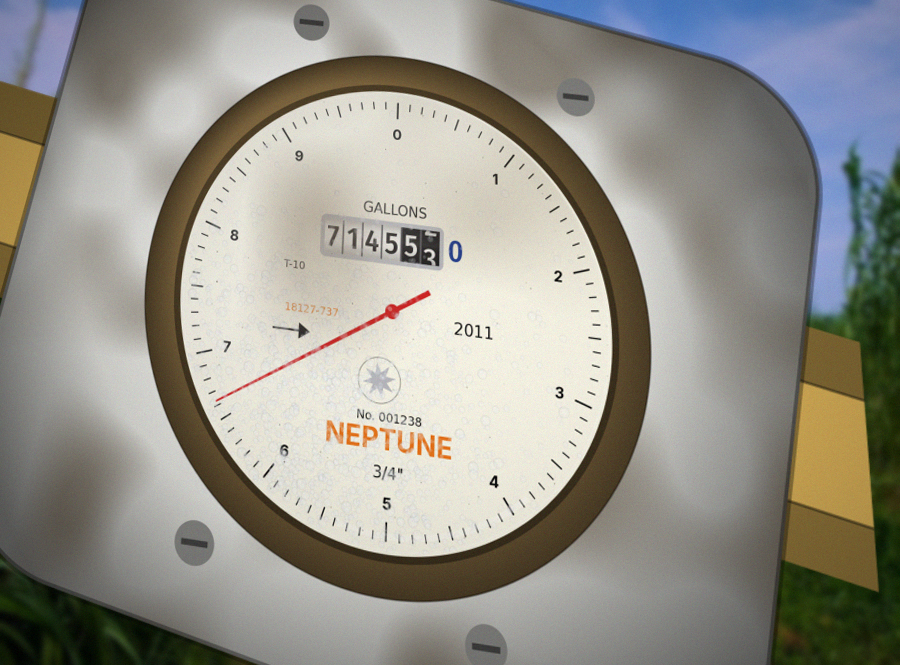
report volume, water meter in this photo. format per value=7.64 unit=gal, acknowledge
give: value=7145526.6 unit=gal
